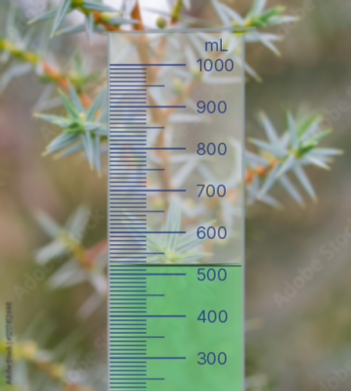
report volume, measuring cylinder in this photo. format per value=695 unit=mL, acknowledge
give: value=520 unit=mL
